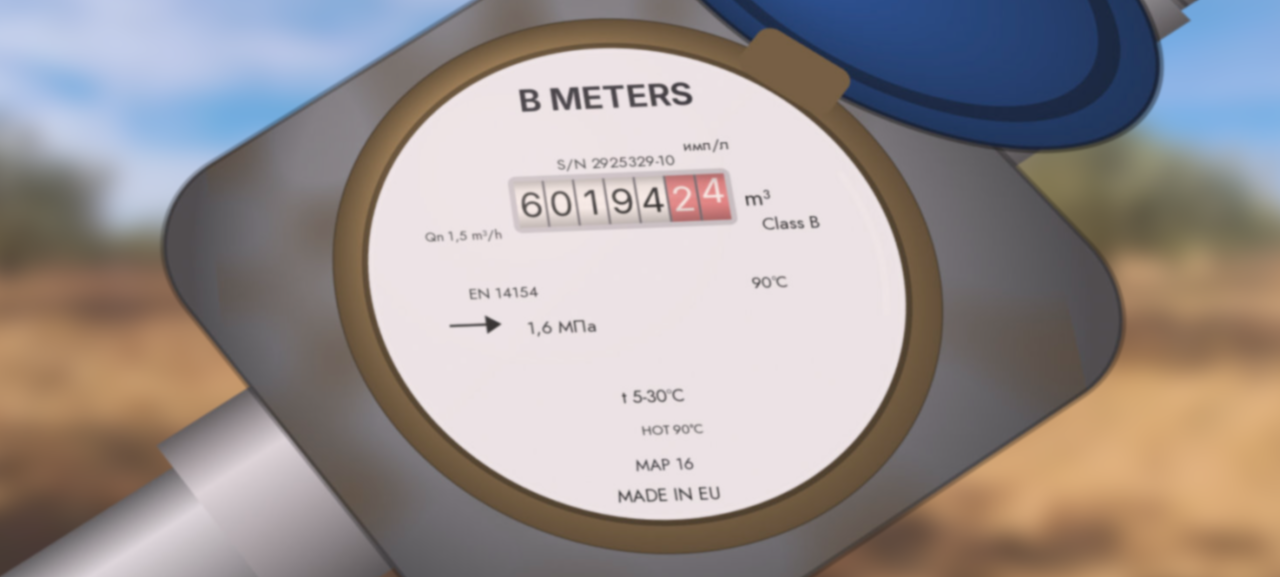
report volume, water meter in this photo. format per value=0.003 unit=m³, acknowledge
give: value=60194.24 unit=m³
